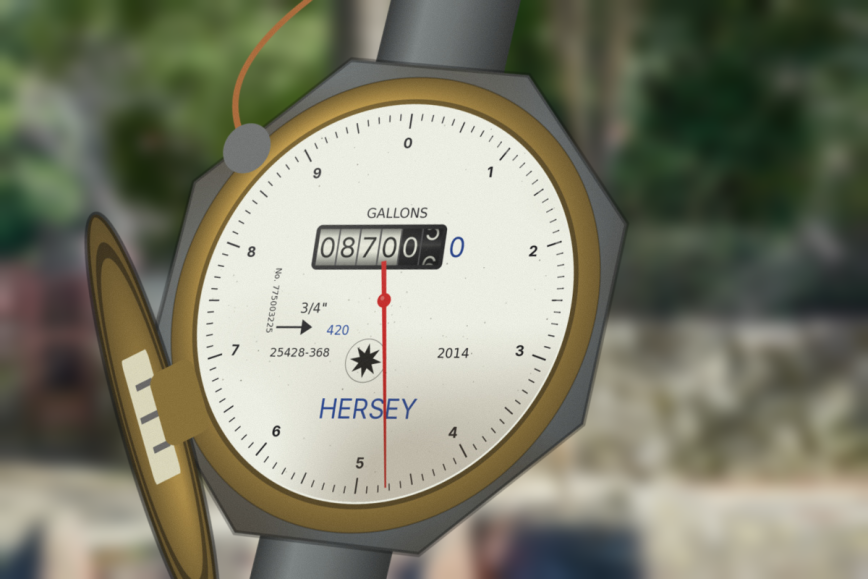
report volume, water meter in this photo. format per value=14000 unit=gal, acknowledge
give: value=870054.7 unit=gal
